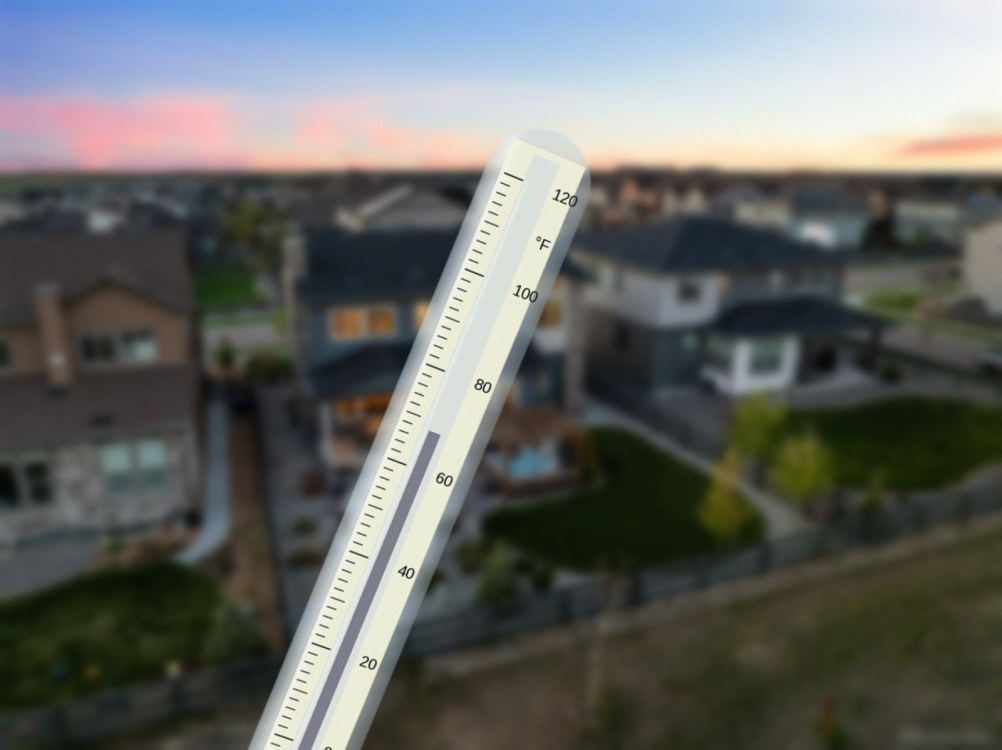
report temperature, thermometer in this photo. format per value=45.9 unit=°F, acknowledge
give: value=68 unit=°F
